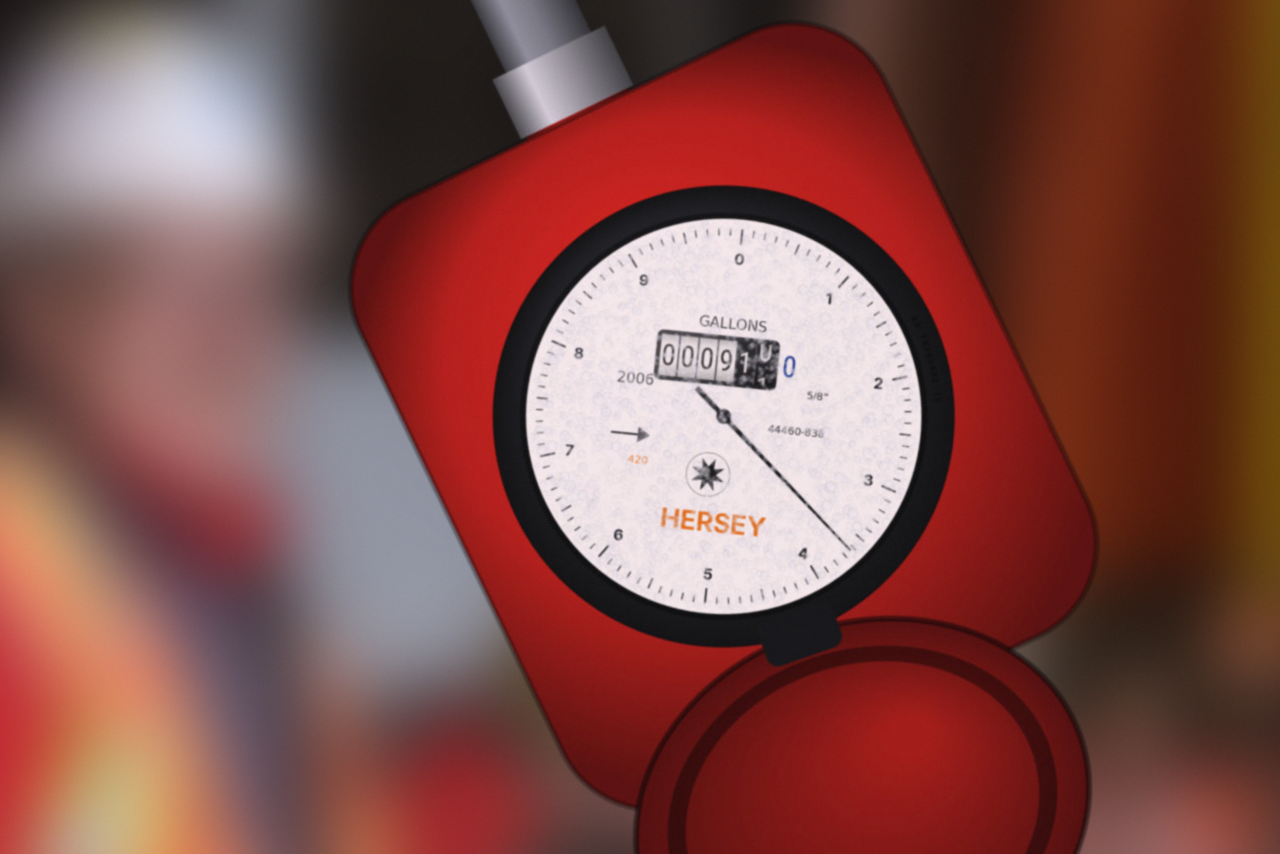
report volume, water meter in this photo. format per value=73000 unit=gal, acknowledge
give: value=9103.6 unit=gal
